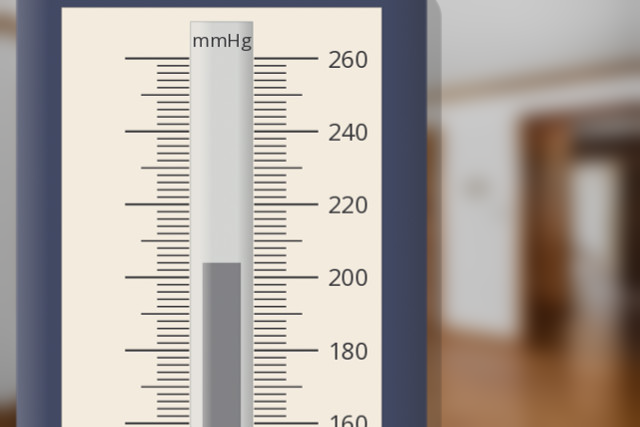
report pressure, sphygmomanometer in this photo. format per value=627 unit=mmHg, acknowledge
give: value=204 unit=mmHg
